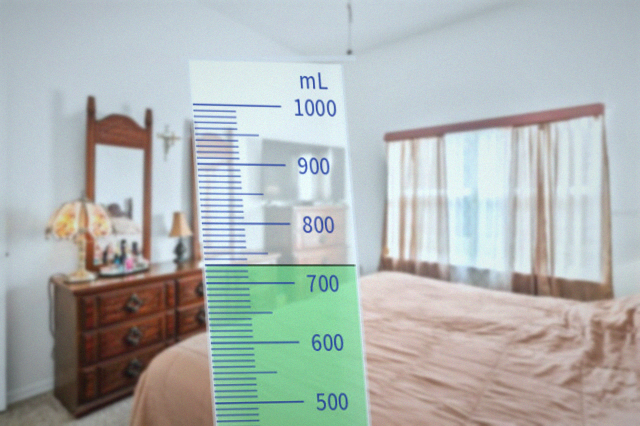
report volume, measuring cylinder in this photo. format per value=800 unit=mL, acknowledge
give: value=730 unit=mL
